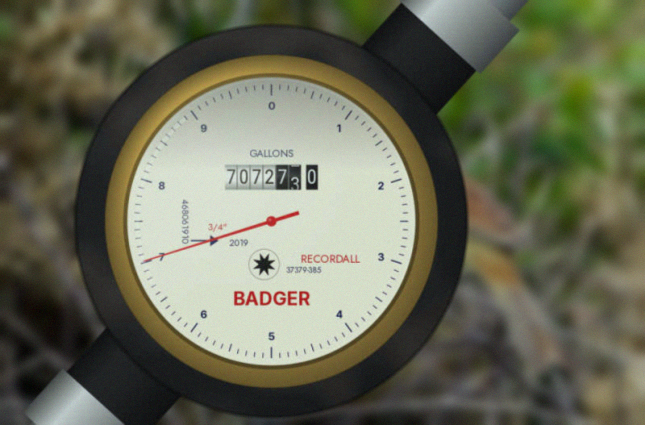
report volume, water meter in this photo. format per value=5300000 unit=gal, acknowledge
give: value=7072727.0 unit=gal
